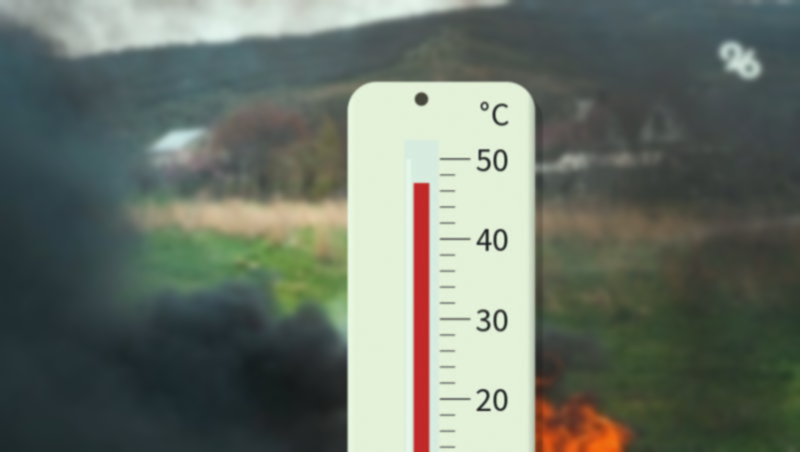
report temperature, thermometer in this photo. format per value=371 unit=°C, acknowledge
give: value=47 unit=°C
